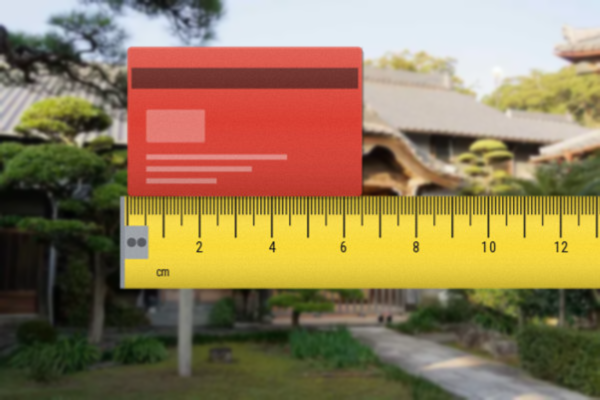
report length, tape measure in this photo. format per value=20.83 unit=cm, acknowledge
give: value=6.5 unit=cm
